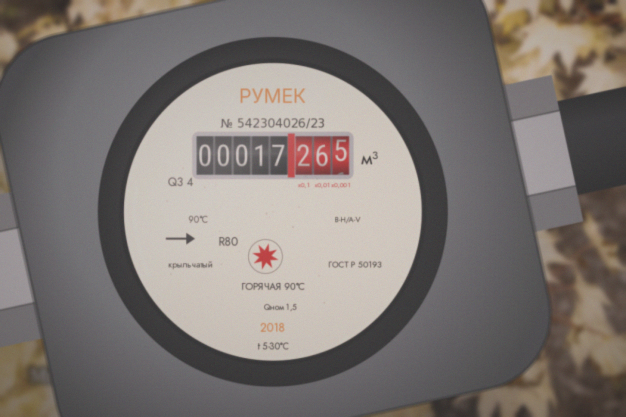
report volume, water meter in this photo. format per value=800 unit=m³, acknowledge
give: value=17.265 unit=m³
